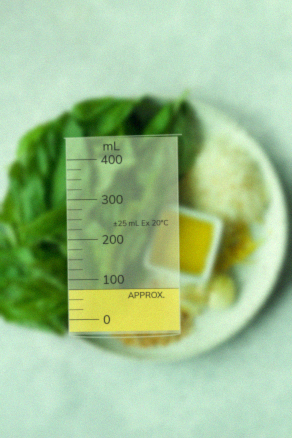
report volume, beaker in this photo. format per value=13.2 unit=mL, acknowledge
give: value=75 unit=mL
